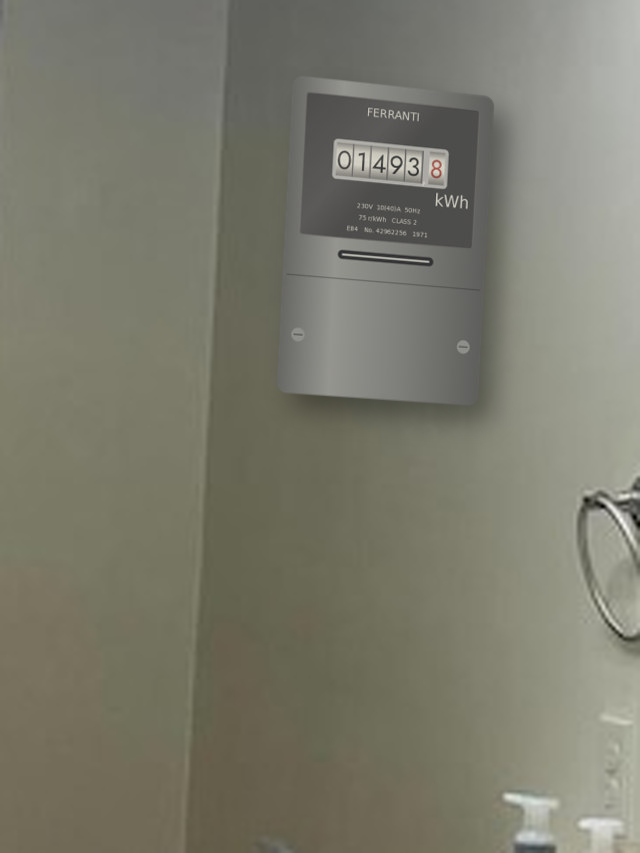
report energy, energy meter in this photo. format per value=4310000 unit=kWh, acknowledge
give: value=1493.8 unit=kWh
